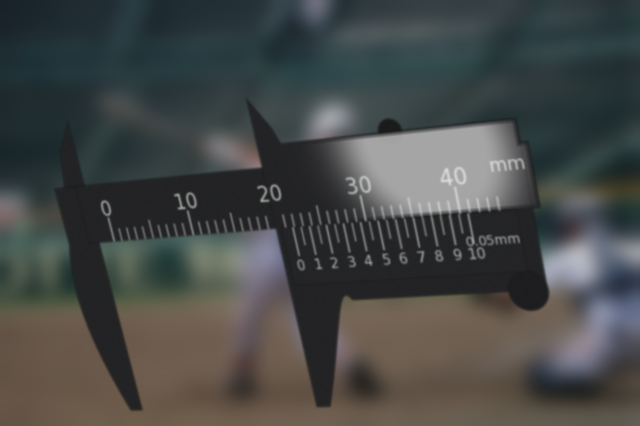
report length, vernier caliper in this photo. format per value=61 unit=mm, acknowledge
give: value=21.8 unit=mm
